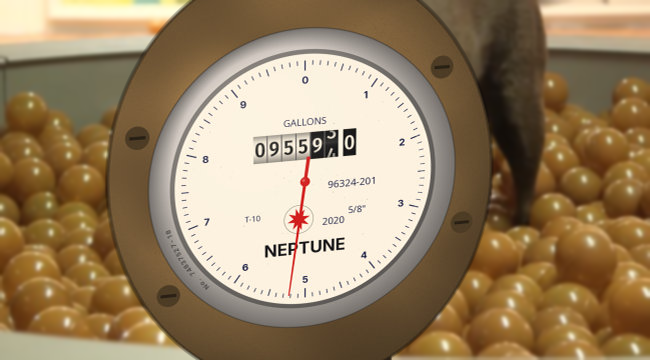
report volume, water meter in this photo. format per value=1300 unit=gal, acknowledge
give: value=955935.2 unit=gal
